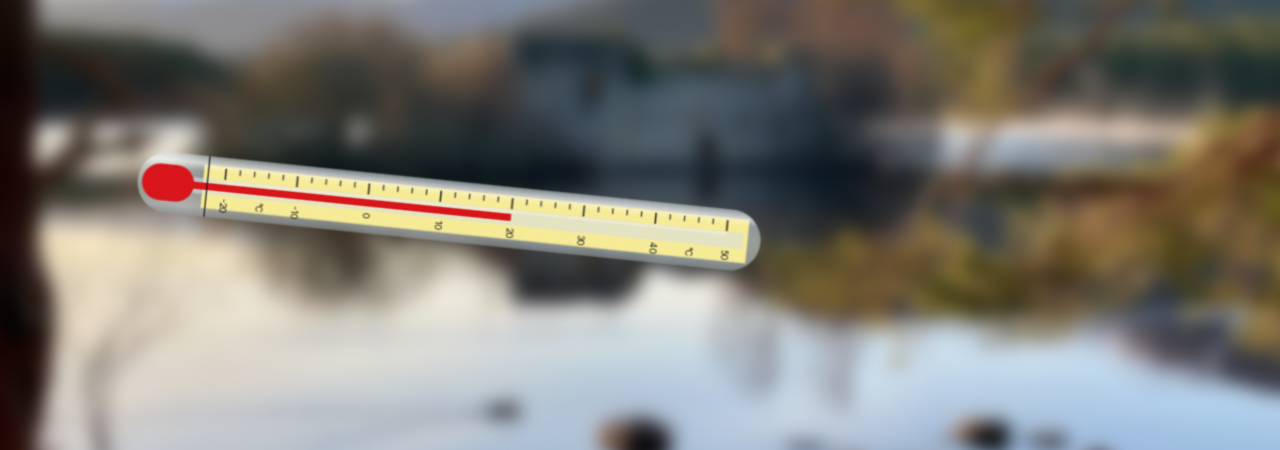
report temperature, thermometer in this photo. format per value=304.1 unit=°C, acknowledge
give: value=20 unit=°C
